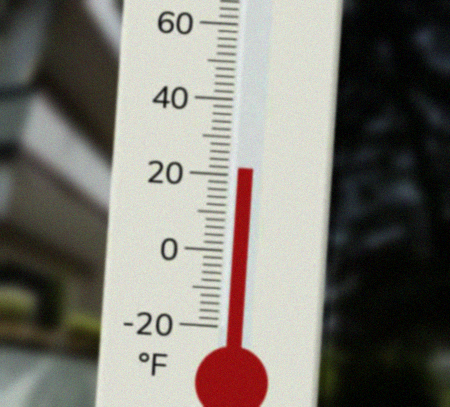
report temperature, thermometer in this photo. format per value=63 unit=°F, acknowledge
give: value=22 unit=°F
